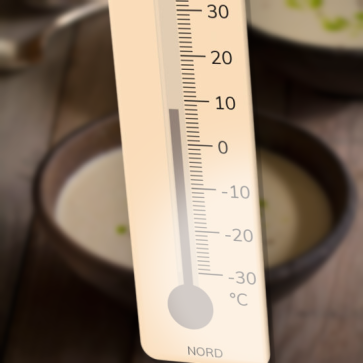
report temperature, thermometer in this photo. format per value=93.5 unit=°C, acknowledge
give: value=8 unit=°C
